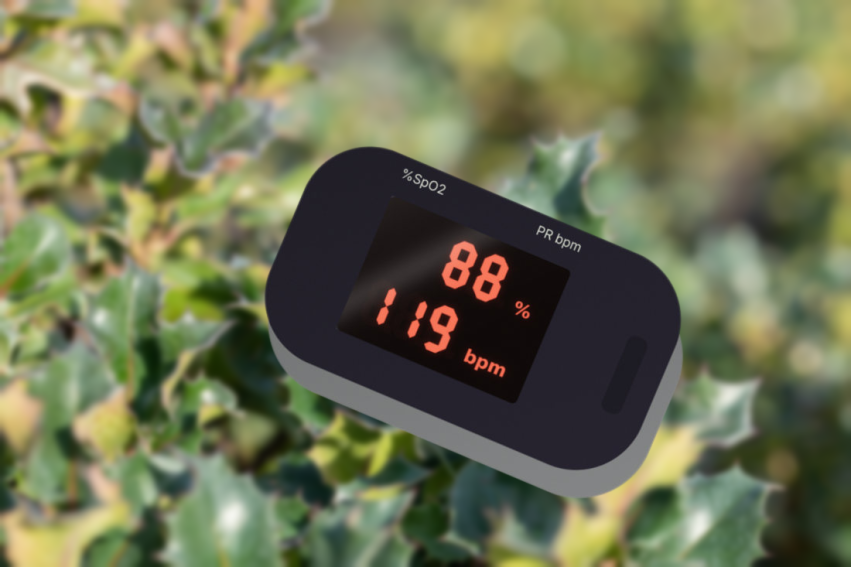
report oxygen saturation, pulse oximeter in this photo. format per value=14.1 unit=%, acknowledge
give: value=88 unit=%
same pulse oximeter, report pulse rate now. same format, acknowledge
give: value=119 unit=bpm
